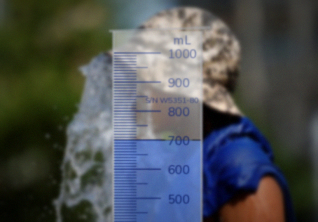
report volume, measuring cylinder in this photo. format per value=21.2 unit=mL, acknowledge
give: value=700 unit=mL
